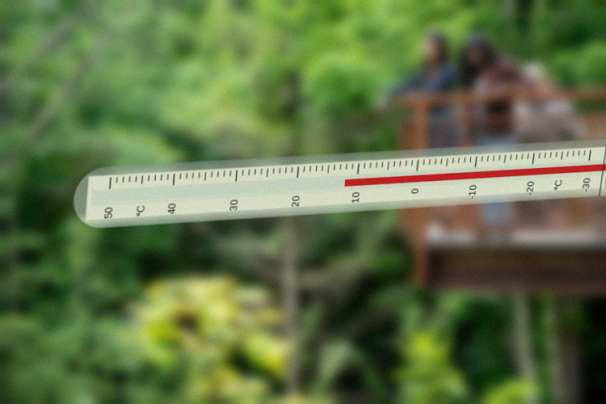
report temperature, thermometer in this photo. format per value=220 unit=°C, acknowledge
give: value=12 unit=°C
